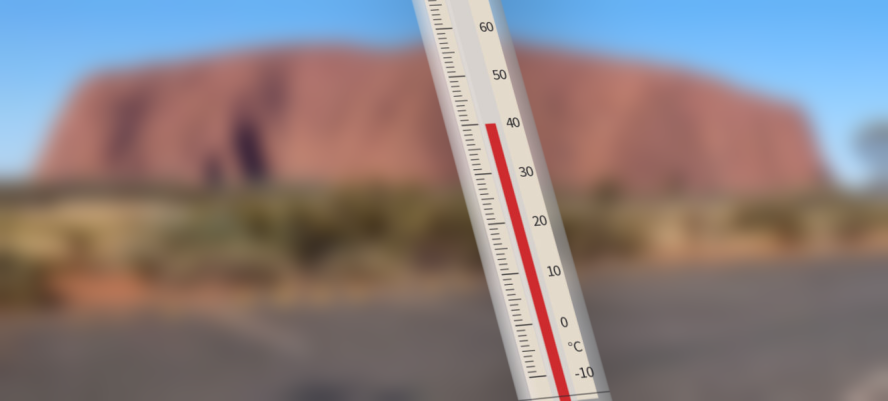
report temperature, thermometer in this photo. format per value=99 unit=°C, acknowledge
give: value=40 unit=°C
